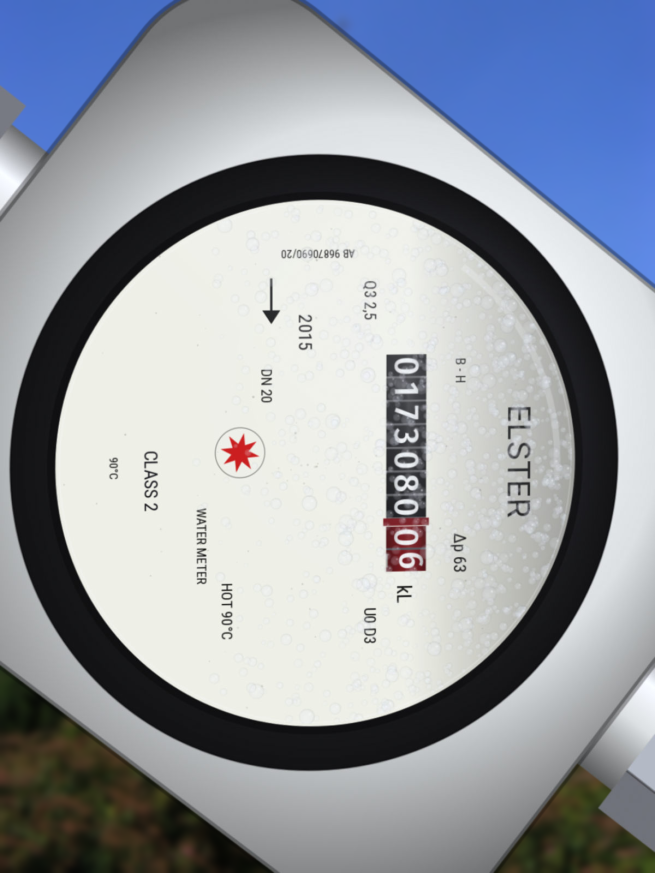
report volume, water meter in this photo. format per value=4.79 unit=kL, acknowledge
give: value=173080.06 unit=kL
